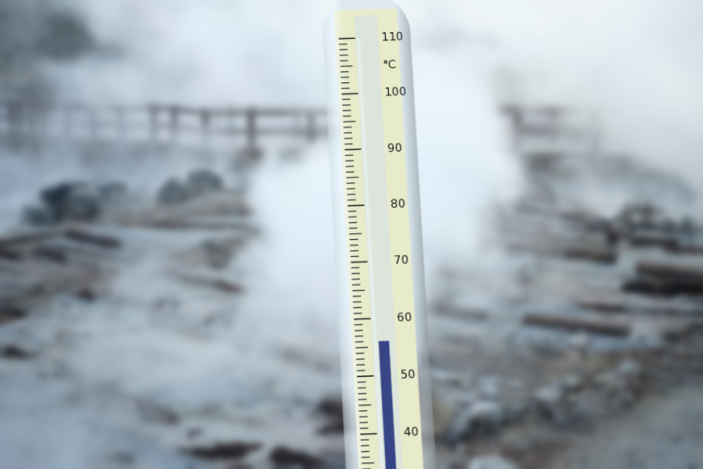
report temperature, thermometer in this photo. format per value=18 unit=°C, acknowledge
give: value=56 unit=°C
